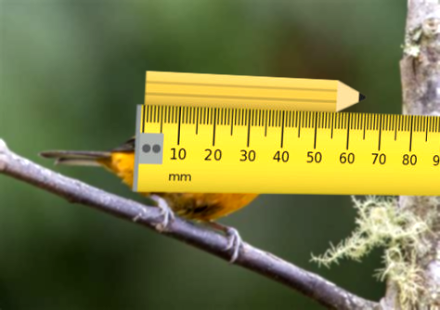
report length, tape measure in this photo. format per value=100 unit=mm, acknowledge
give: value=65 unit=mm
